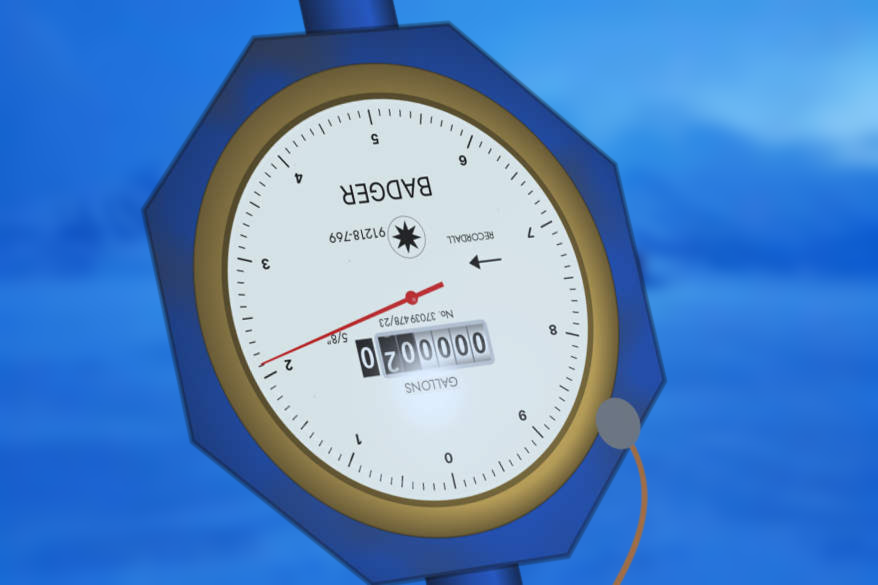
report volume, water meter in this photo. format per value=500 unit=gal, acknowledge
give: value=22.1 unit=gal
